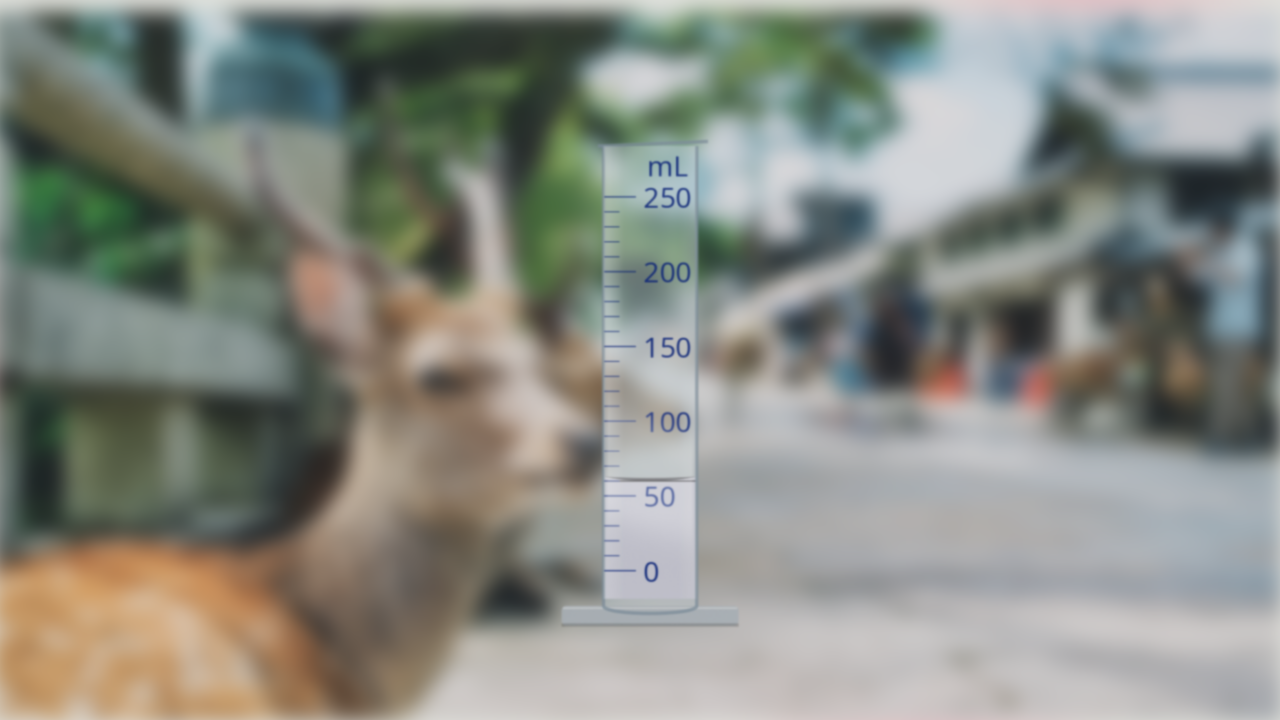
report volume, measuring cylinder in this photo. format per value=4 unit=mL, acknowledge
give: value=60 unit=mL
